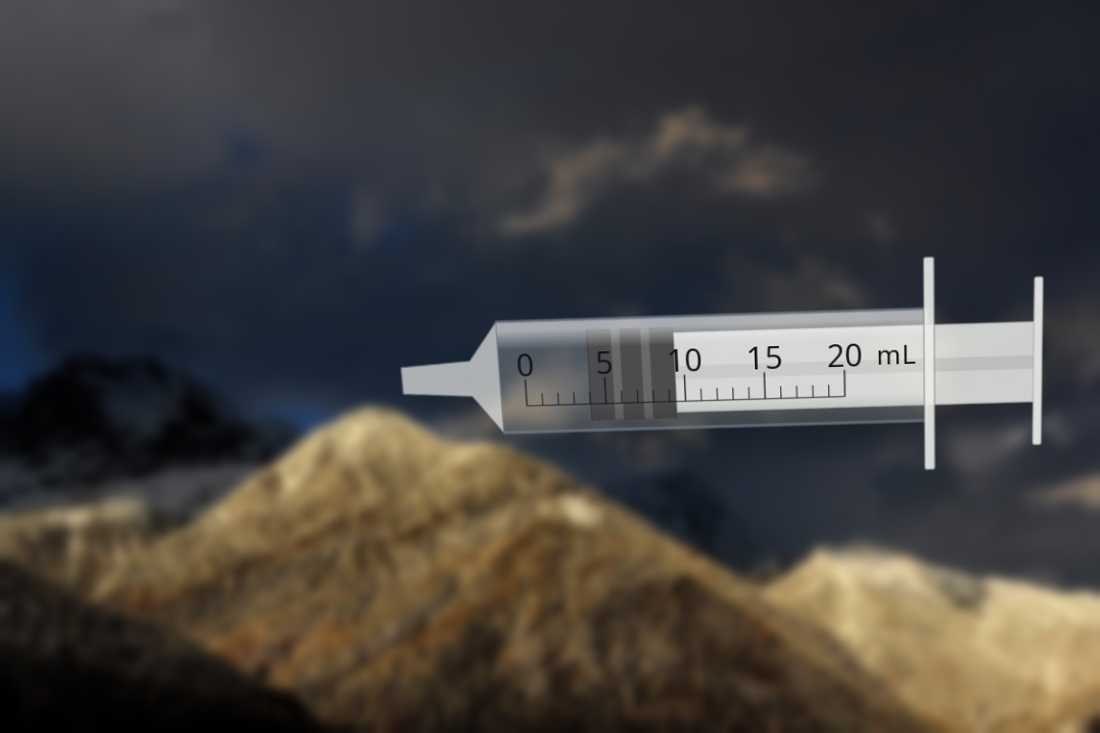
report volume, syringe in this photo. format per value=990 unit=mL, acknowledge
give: value=4 unit=mL
